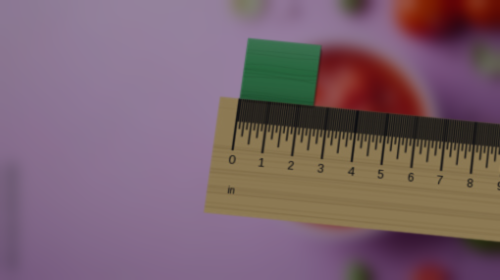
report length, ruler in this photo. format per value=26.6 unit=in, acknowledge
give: value=2.5 unit=in
